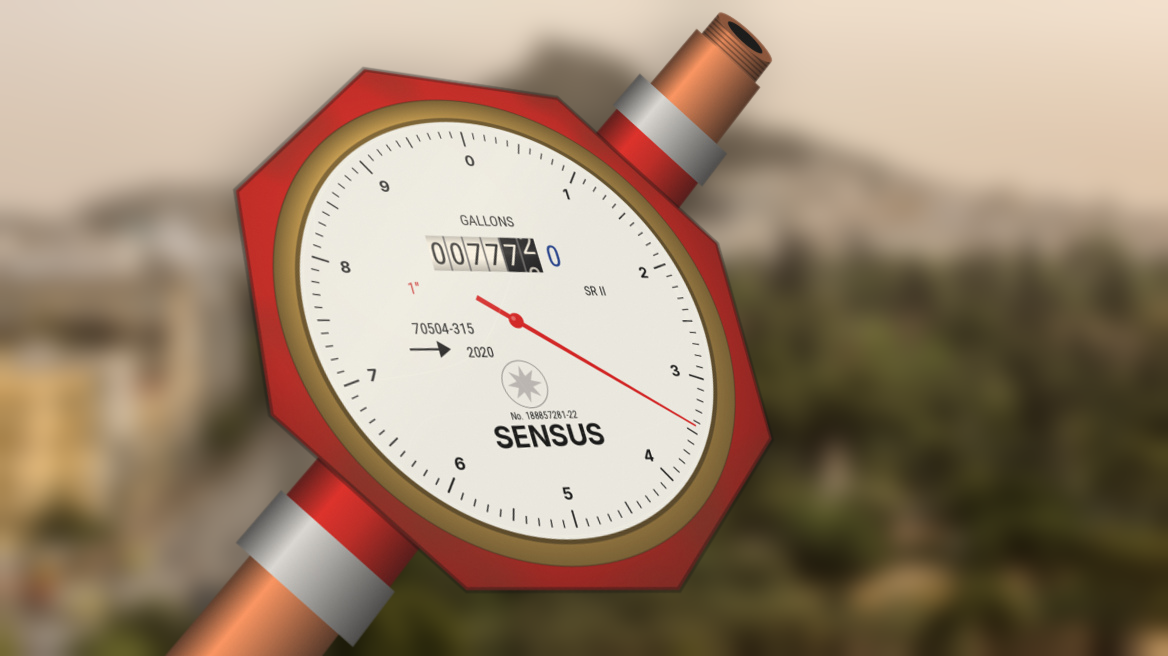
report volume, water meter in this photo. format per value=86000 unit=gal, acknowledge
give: value=77723.4 unit=gal
